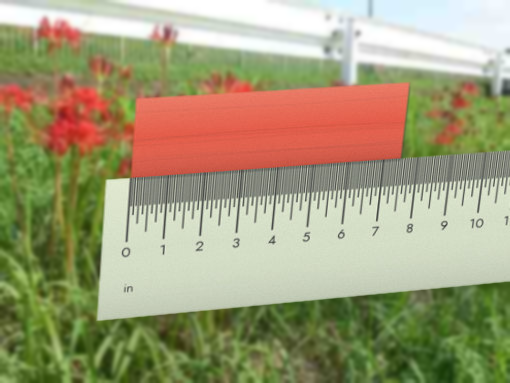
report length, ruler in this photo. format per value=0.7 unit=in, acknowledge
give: value=7.5 unit=in
